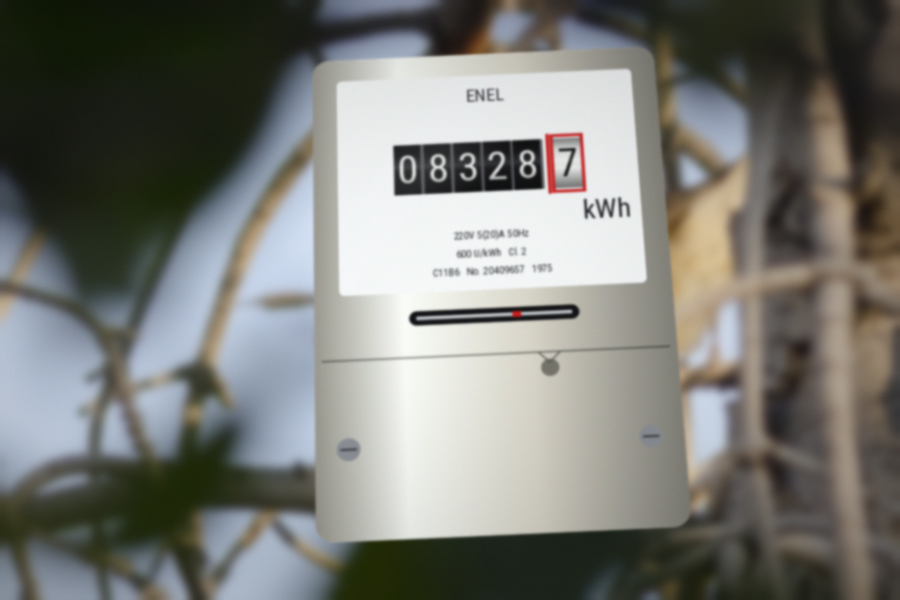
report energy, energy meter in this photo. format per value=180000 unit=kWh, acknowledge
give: value=8328.7 unit=kWh
